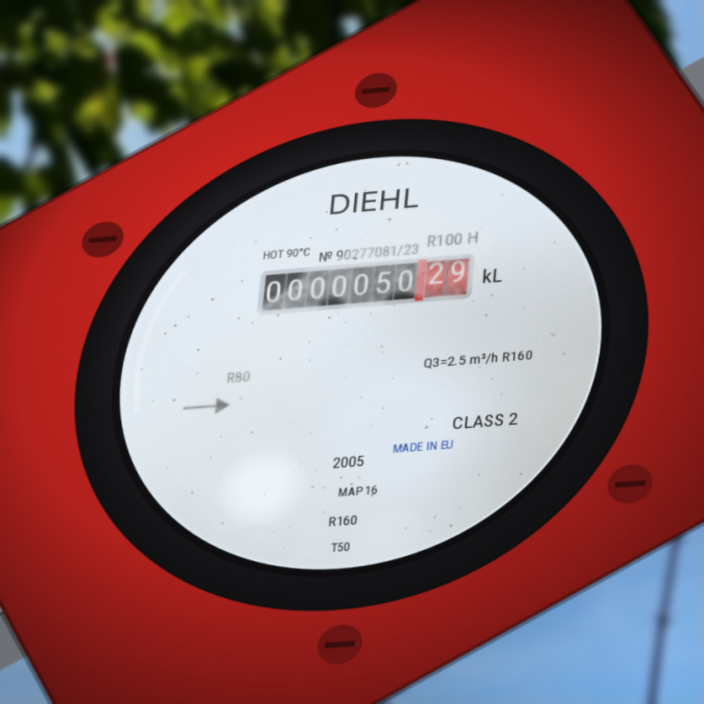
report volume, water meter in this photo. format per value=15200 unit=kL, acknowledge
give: value=50.29 unit=kL
